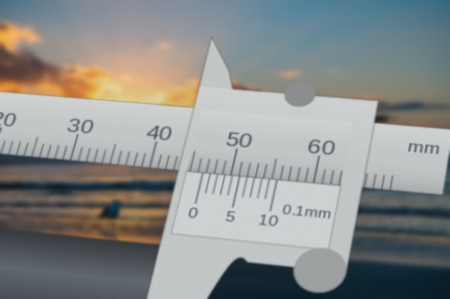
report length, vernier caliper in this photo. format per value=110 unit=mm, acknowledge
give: value=46.6 unit=mm
